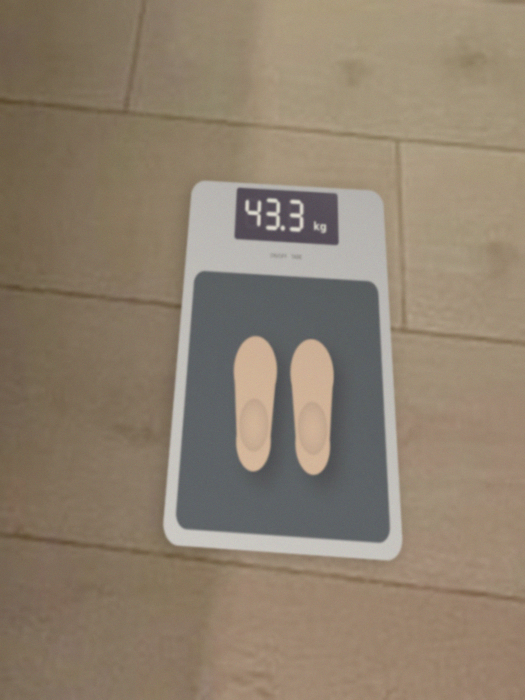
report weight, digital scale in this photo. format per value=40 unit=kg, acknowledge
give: value=43.3 unit=kg
